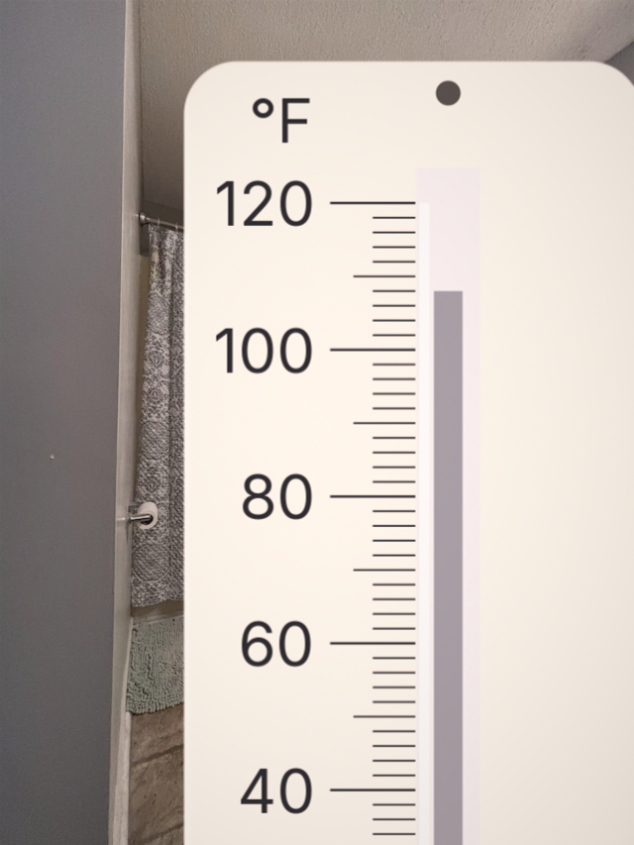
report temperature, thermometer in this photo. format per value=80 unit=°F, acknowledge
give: value=108 unit=°F
